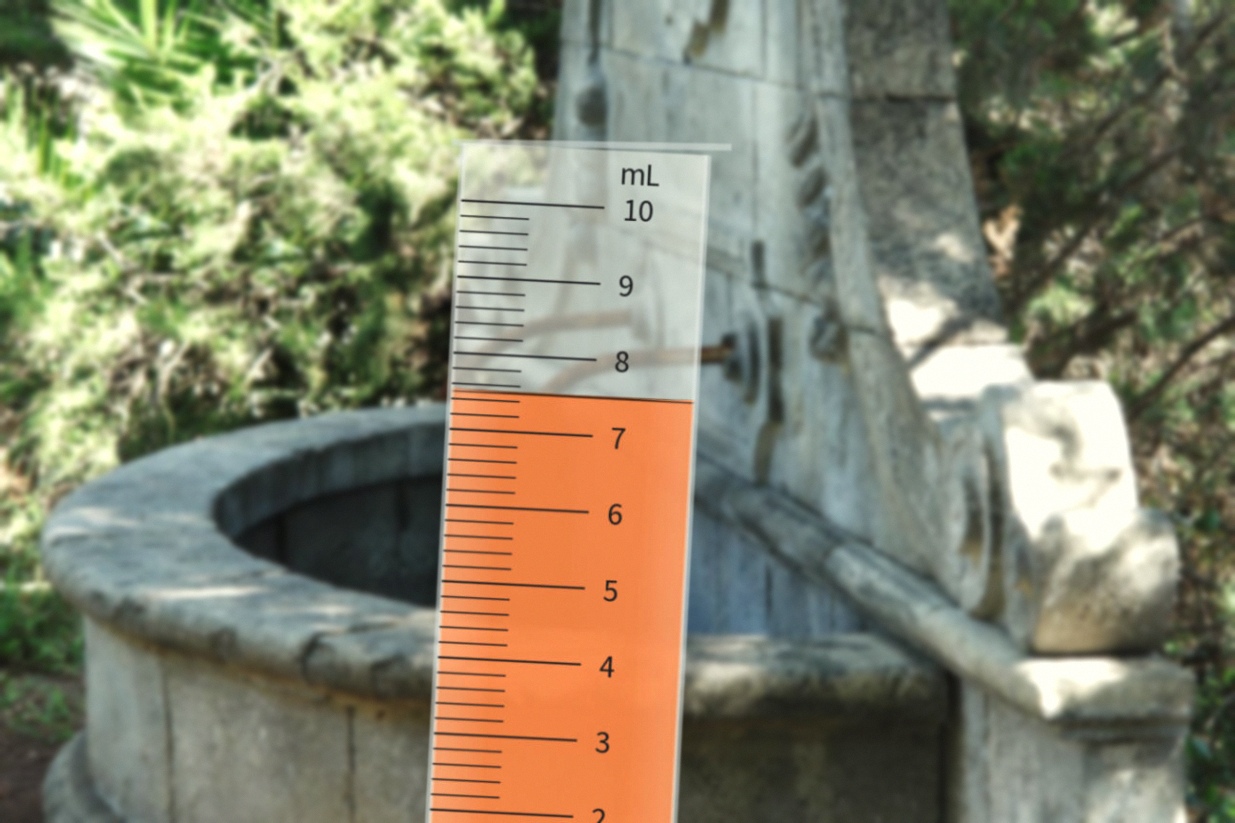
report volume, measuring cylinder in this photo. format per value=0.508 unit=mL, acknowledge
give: value=7.5 unit=mL
